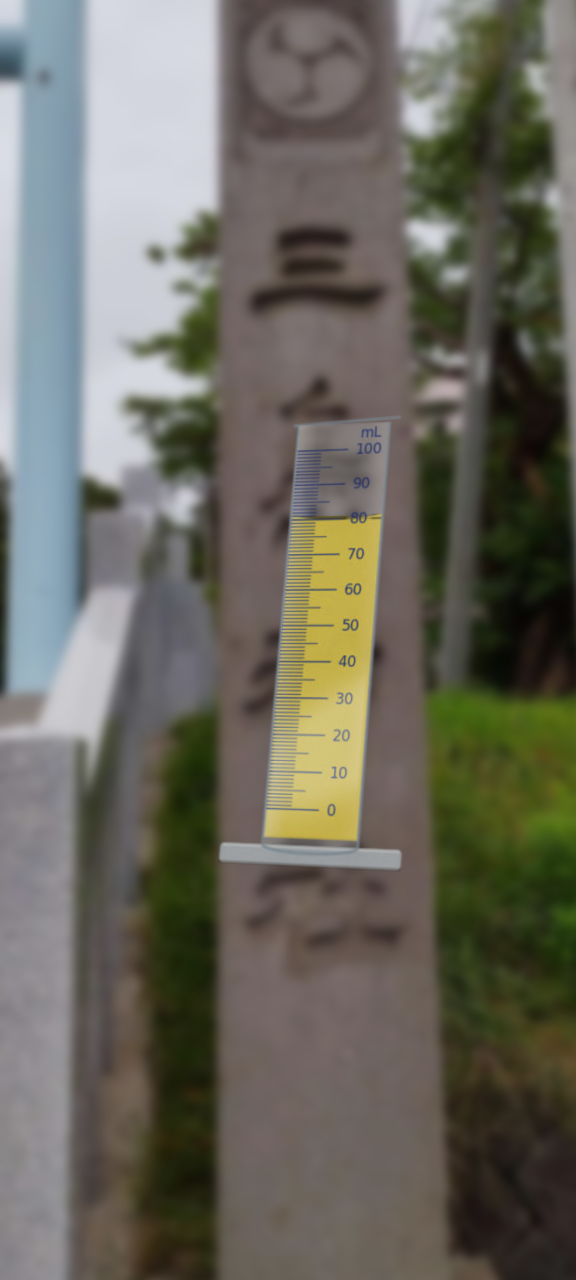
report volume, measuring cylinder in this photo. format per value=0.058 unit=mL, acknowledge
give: value=80 unit=mL
